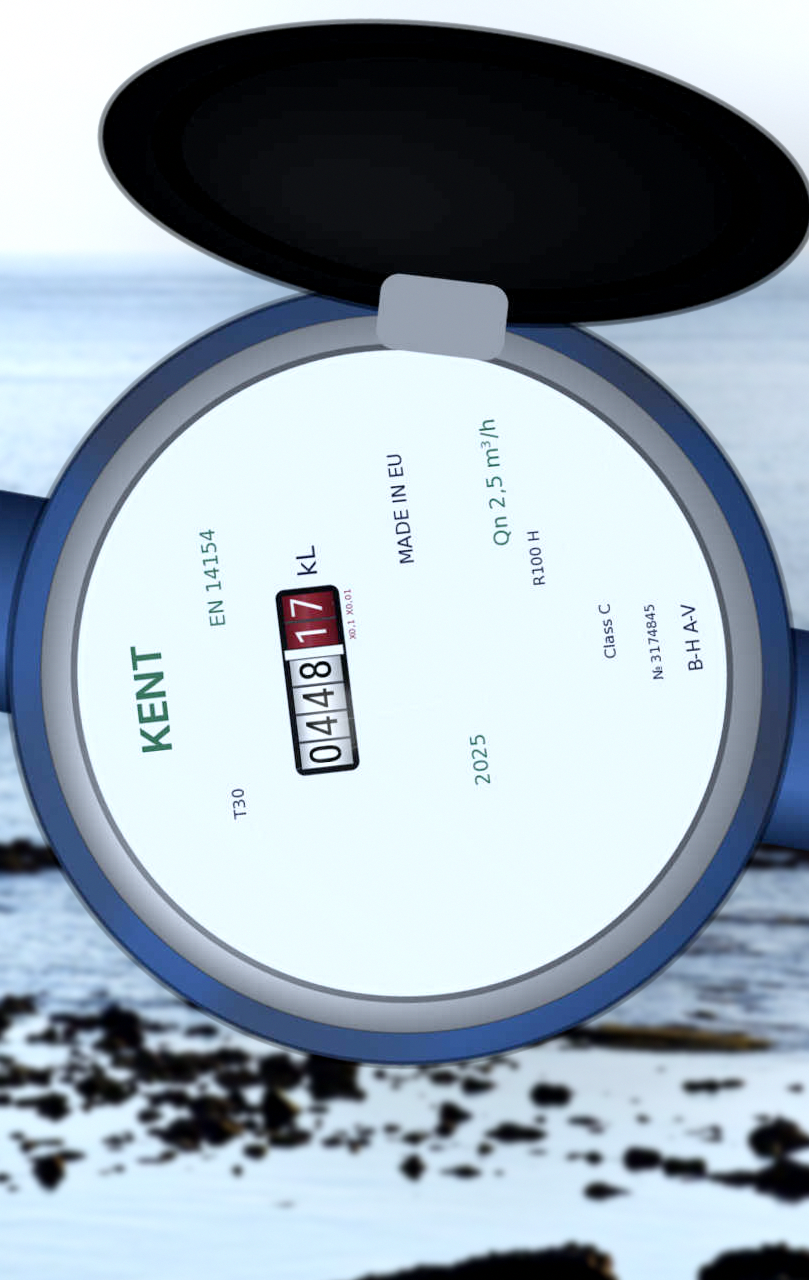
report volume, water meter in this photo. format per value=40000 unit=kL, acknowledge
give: value=448.17 unit=kL
